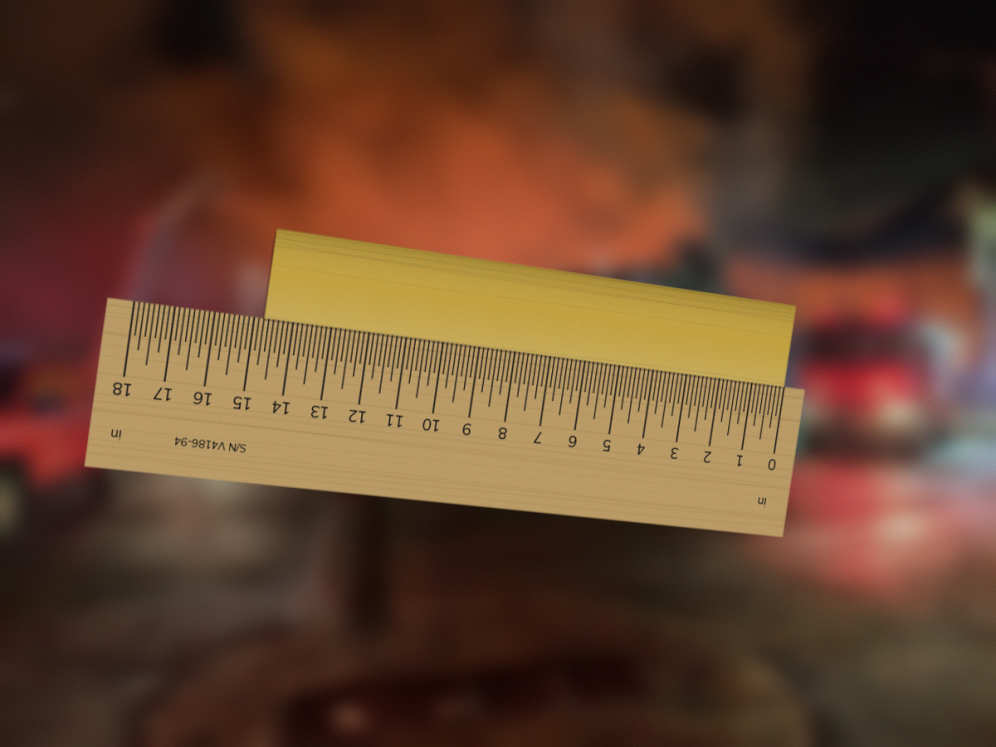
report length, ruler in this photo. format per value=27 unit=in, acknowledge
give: value=14.75 unit=in
